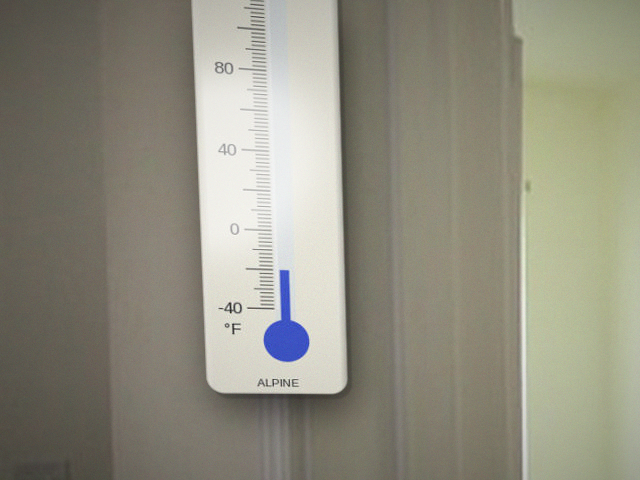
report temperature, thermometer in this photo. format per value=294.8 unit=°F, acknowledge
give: value=-20 unit=°F
